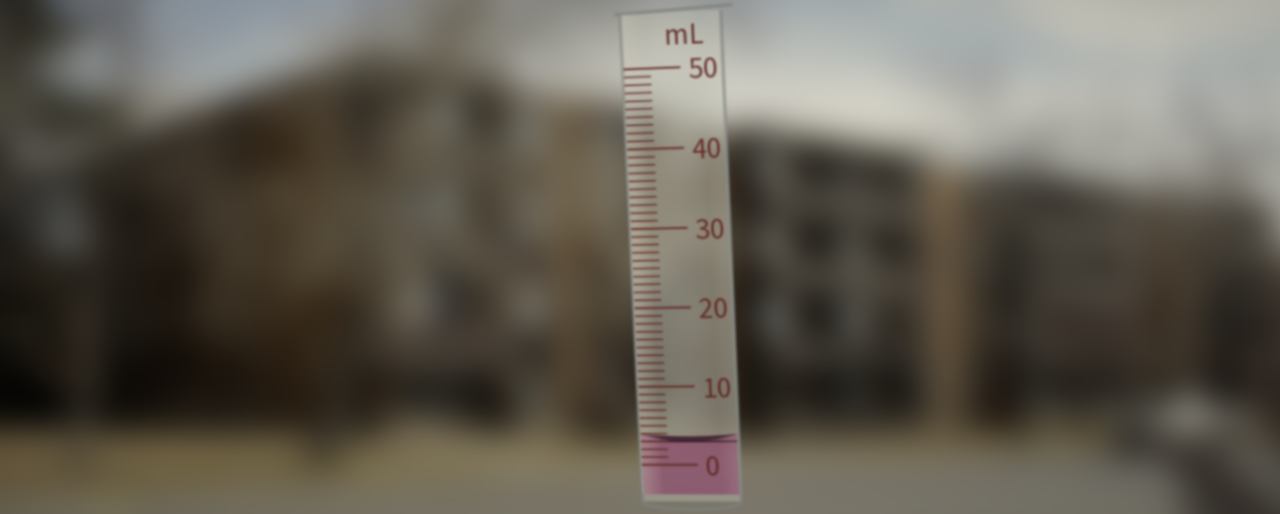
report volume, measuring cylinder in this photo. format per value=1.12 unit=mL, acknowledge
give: value=3 unit=mL
